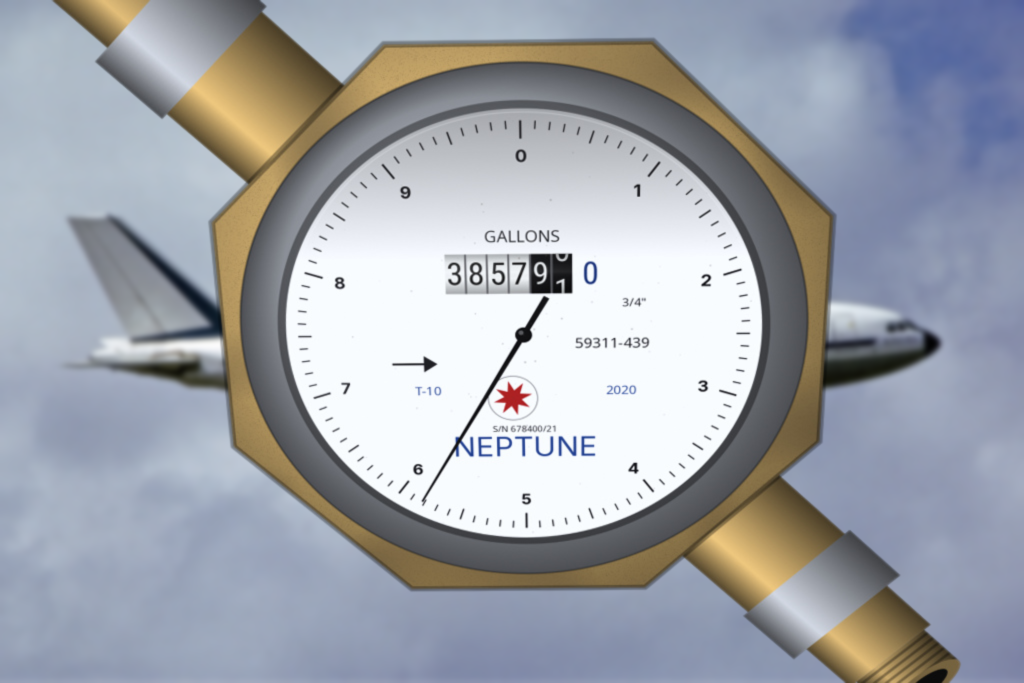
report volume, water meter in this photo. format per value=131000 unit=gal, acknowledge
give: value=3857905.8 unit=gal
